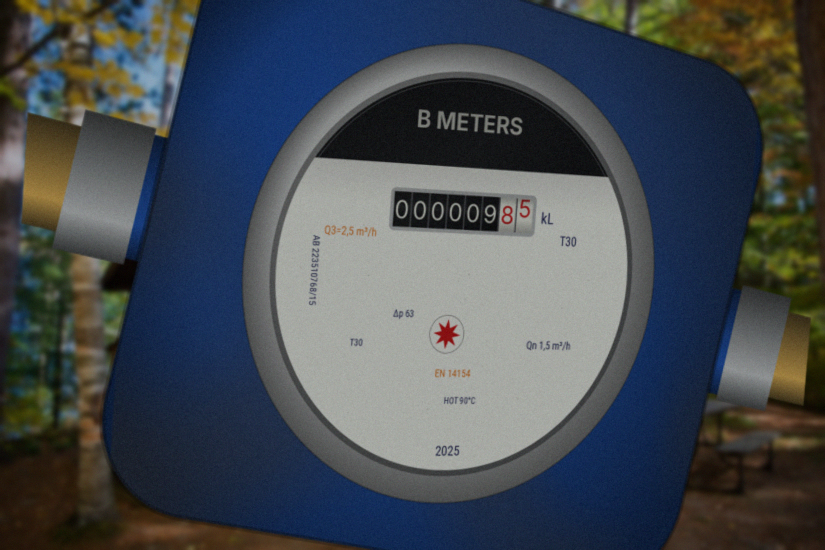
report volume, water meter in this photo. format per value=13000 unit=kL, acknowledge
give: value=9.85 unit=kL
